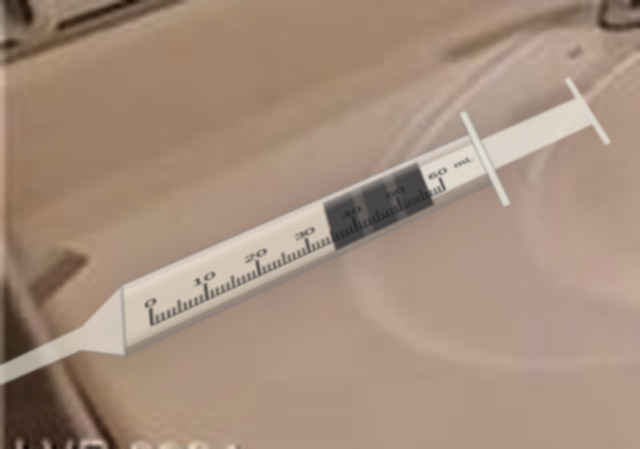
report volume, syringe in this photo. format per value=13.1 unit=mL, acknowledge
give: value=35 unit=mL
